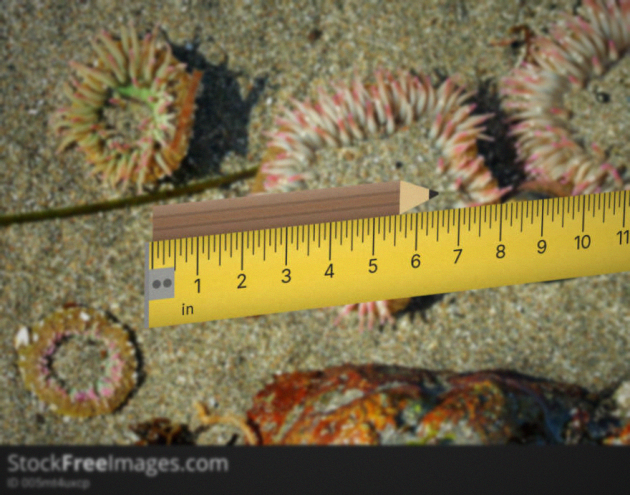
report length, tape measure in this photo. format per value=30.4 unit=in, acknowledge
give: value=6.5 unit=in
